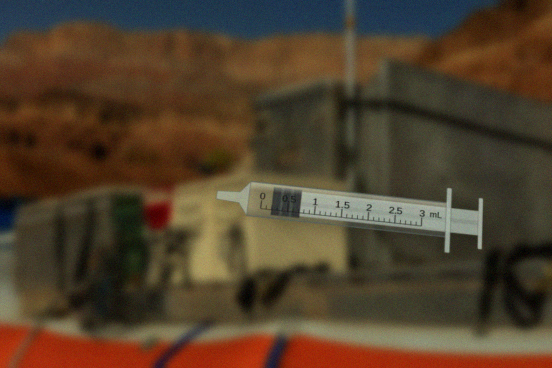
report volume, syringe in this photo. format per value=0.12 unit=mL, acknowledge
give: value=0.2 unit=mL
